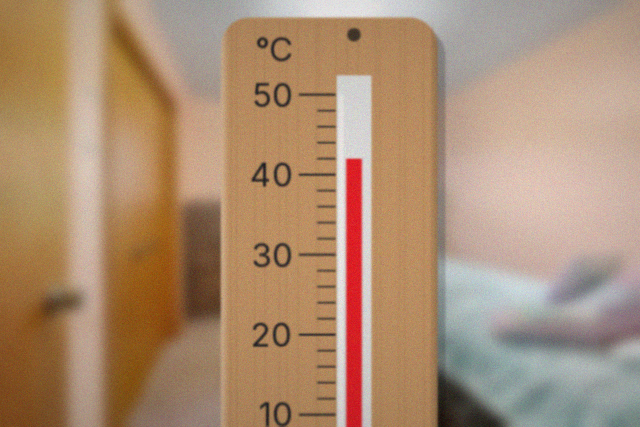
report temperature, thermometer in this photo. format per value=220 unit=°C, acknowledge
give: value=42 unit=°C
